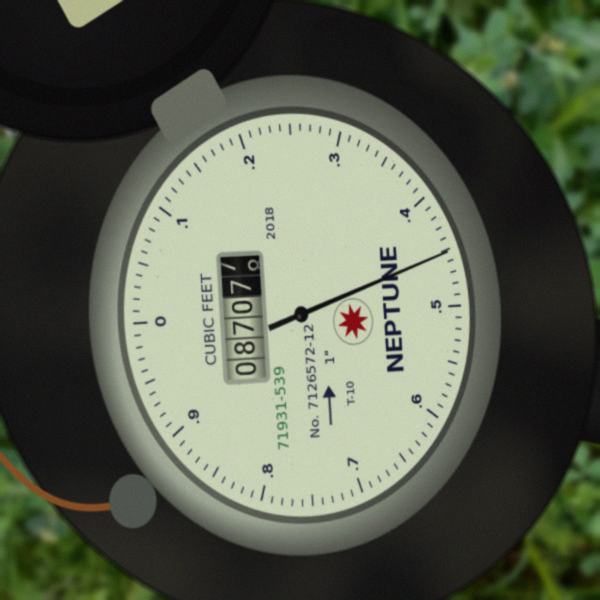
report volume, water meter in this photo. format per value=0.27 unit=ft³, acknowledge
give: value=87077.45 unit=ft³
